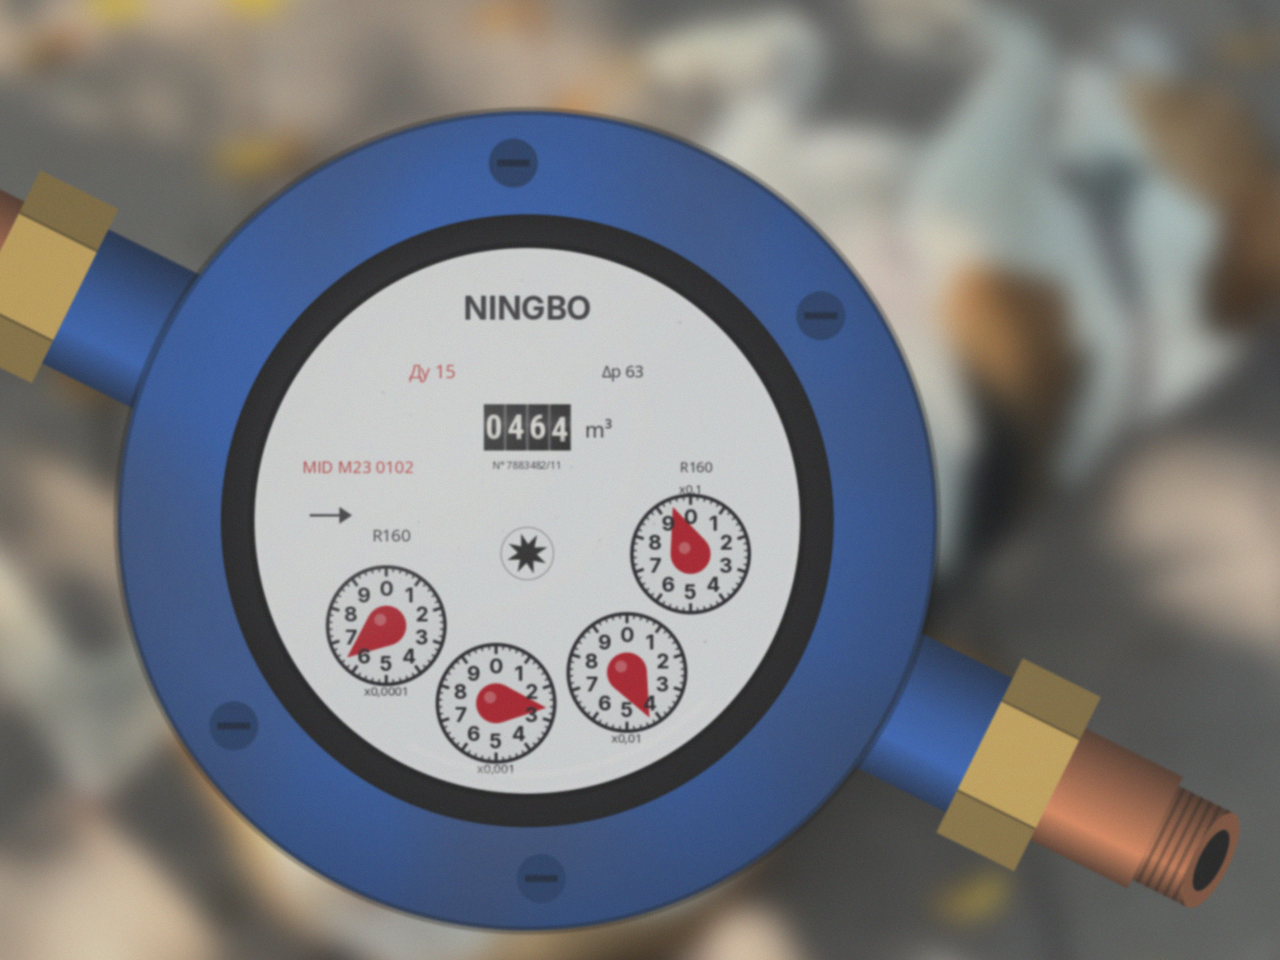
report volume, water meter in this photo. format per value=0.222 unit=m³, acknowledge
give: value=463.9426 unit=m³
